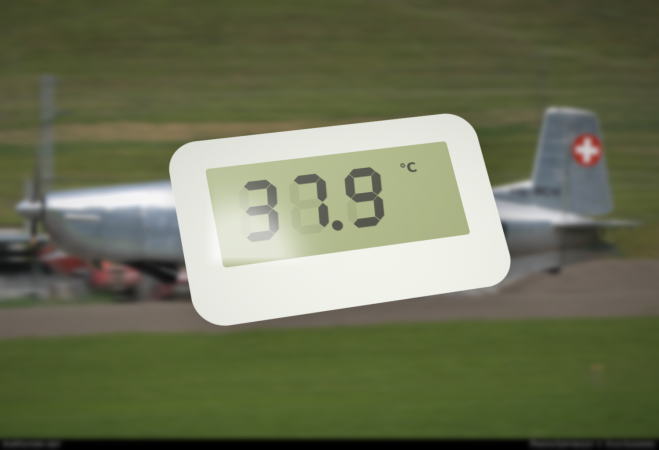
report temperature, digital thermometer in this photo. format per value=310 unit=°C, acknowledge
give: value=37.9 unit=°C
